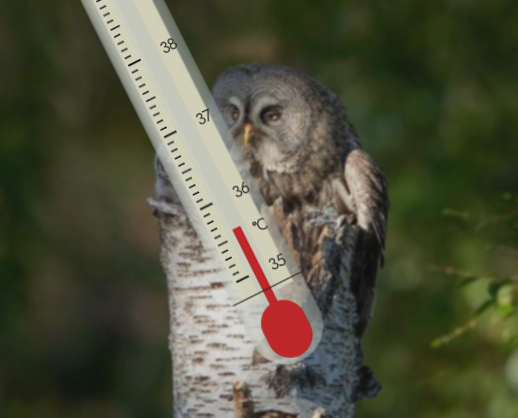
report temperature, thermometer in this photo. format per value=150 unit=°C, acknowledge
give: value=35.6 unit=°C
